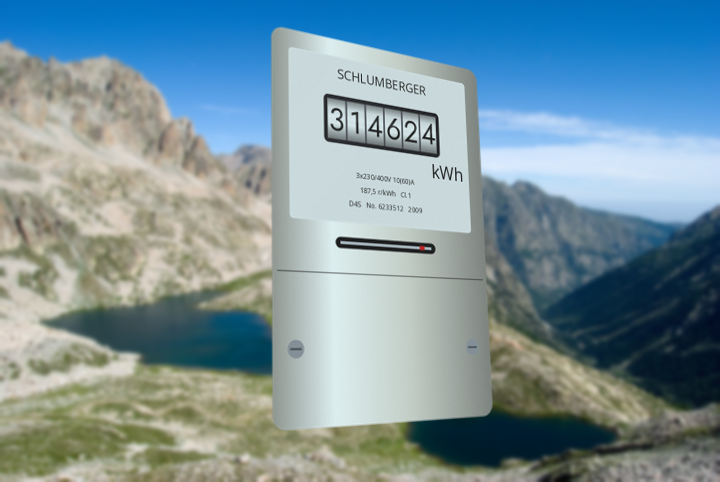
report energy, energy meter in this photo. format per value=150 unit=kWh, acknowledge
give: value=314624 unit=kWh
